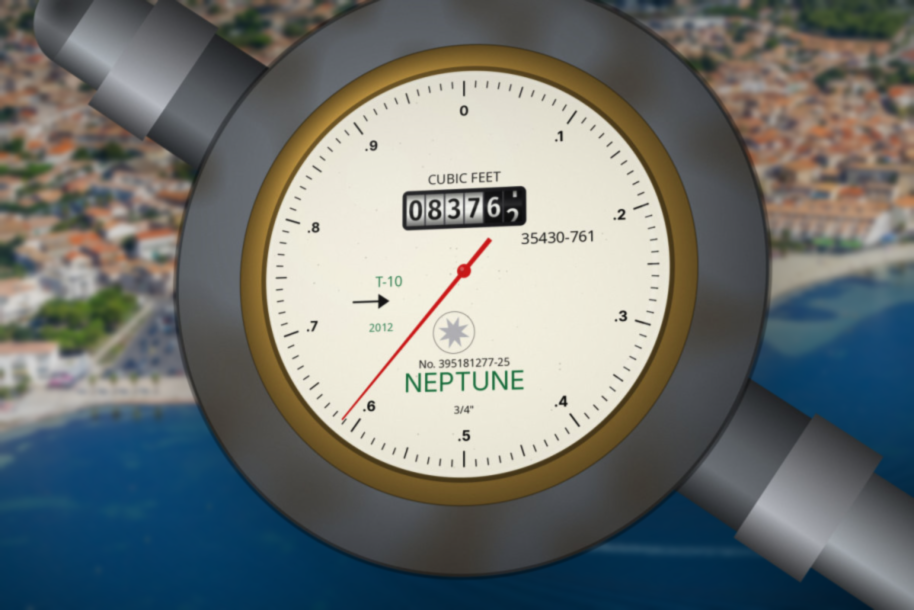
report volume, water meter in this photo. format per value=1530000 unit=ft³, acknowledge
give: value=83761.61 unit=ft³
